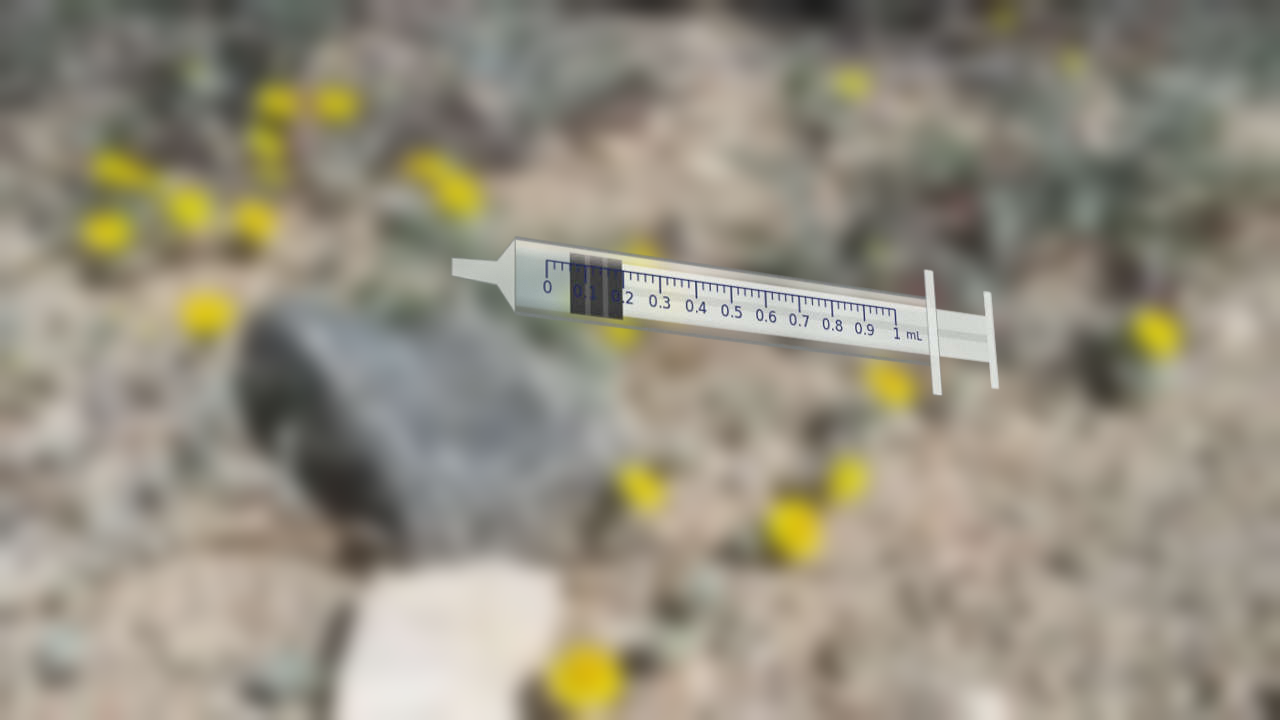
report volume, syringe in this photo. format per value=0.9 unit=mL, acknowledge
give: value=0.06 unit=mL
